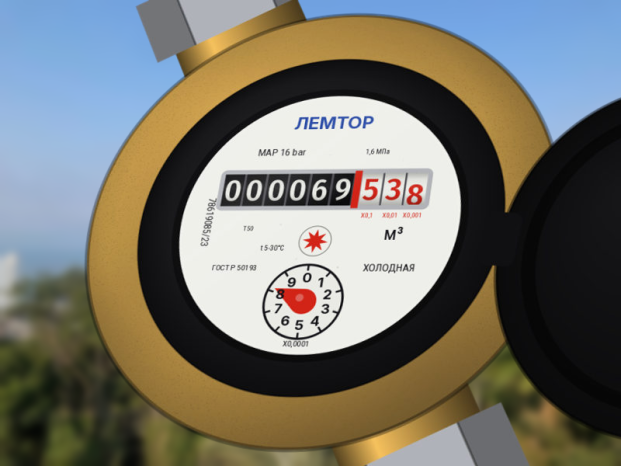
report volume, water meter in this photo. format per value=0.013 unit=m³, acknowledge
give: value=69.5378 unit=m³
